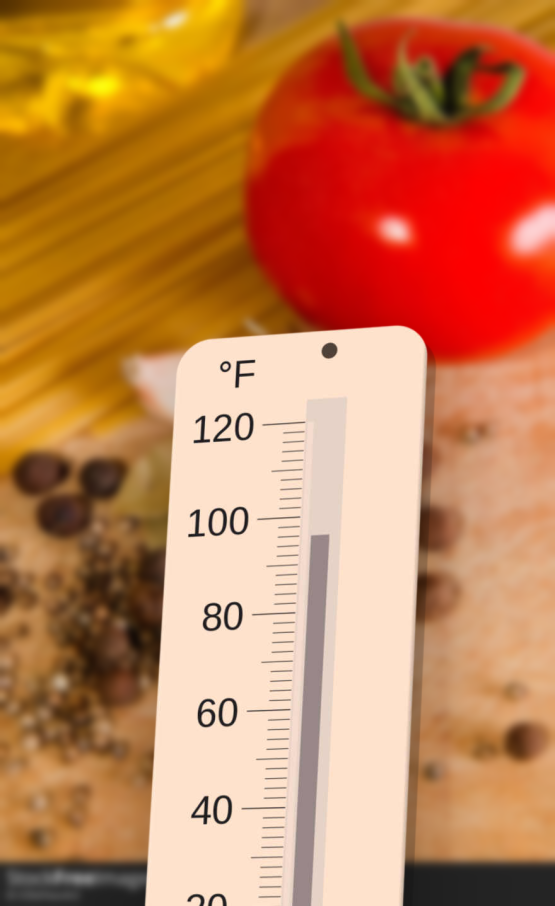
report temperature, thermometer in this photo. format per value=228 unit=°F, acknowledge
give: value=96 unit=°F
